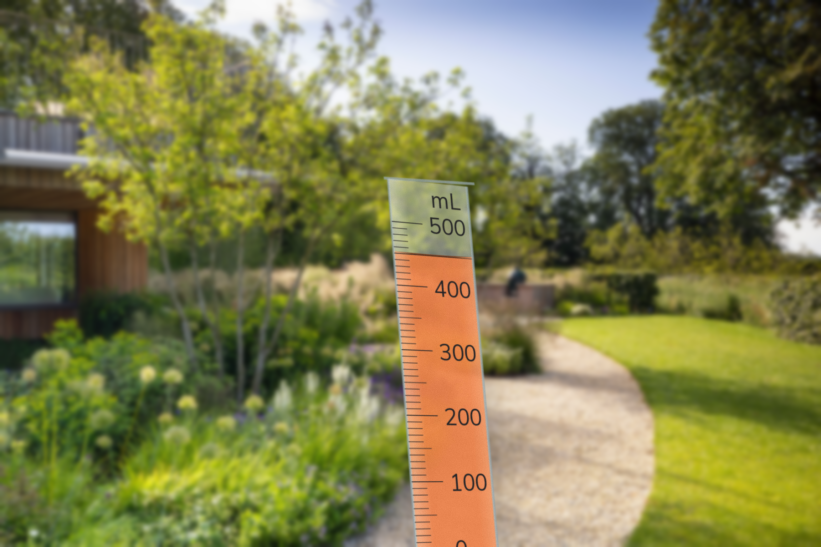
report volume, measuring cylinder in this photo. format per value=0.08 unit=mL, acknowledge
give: value=450 unit=mL
